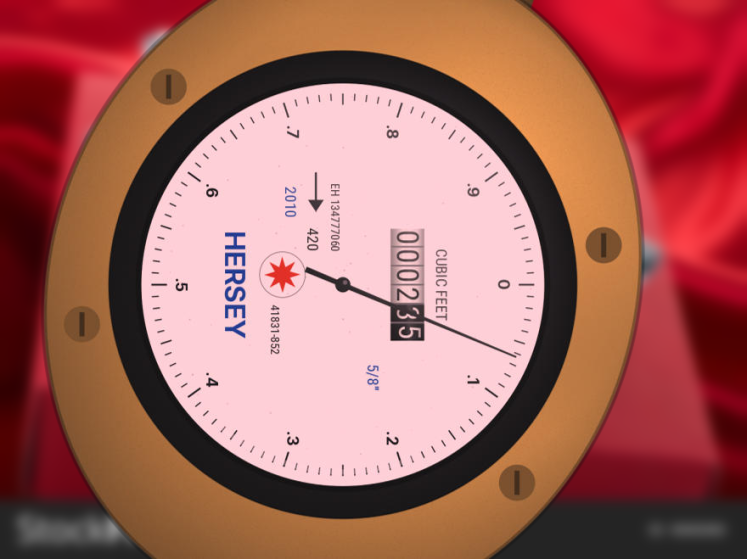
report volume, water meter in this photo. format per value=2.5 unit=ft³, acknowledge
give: value=235.06 unit=ft³
